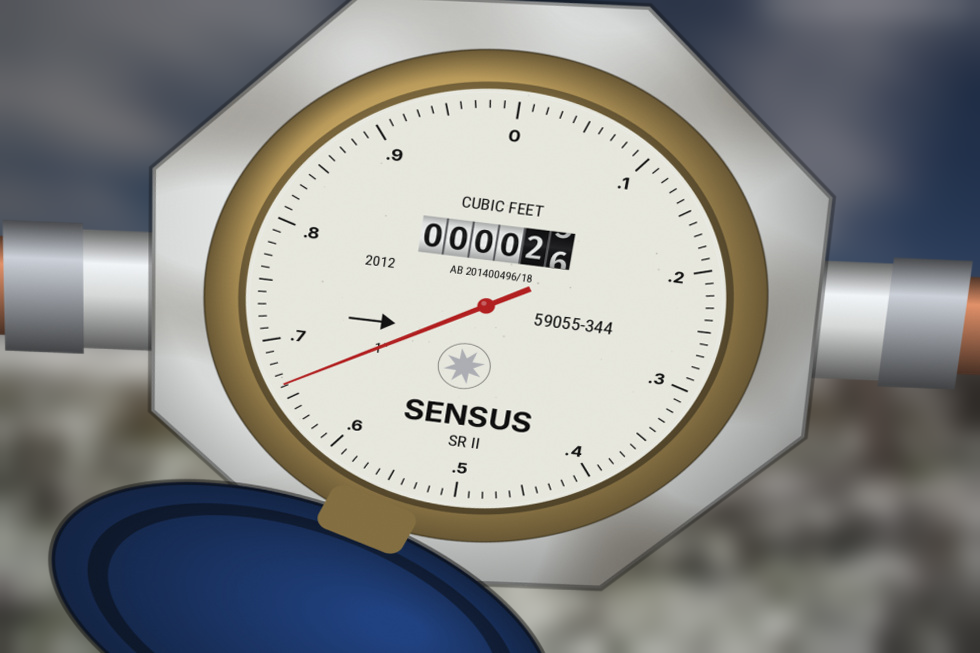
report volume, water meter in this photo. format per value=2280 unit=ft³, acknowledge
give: value=25.66 unit=ft³
